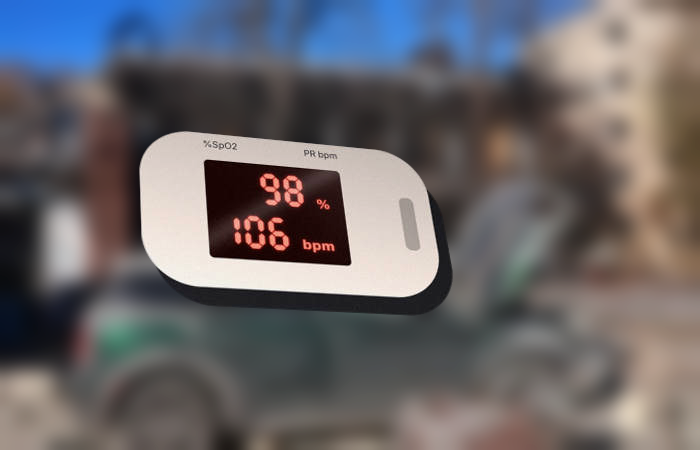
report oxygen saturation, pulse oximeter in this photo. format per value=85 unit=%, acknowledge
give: value=98 unit=%
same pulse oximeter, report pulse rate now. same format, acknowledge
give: value=106 unit=bpm
